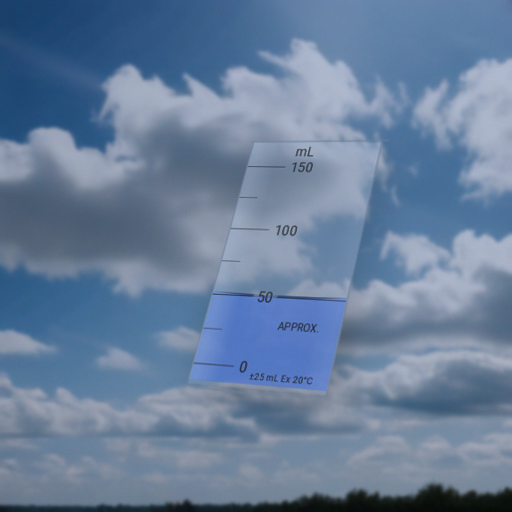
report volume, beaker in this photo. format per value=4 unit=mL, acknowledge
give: value=50 unit=mL
